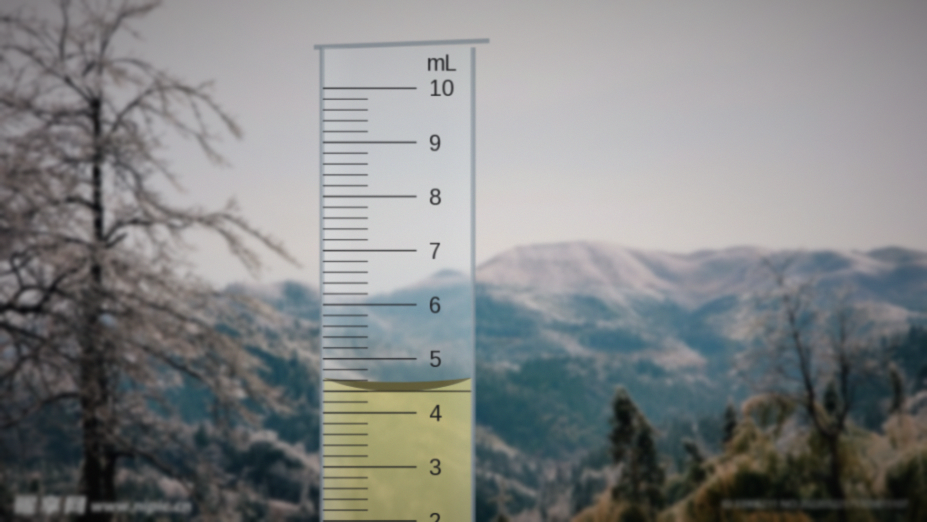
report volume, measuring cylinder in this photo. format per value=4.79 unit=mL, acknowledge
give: value=4.4 unit=mL
